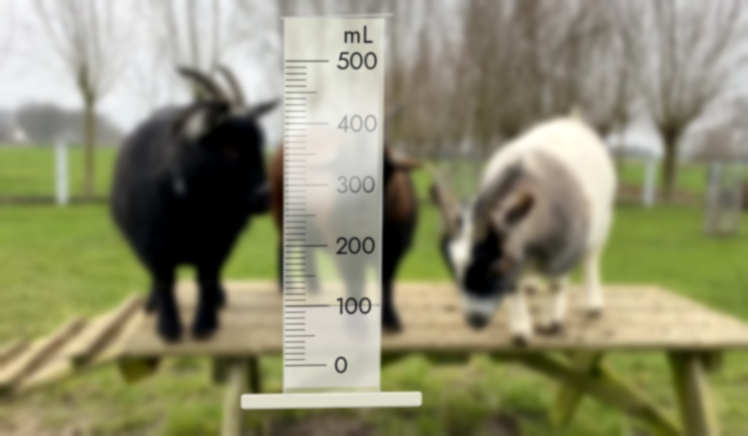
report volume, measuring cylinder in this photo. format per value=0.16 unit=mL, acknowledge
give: value=100 unit=mL
